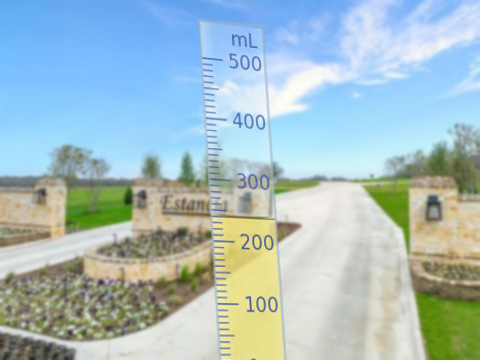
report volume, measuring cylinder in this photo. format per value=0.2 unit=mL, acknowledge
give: value=240 unit=mL
